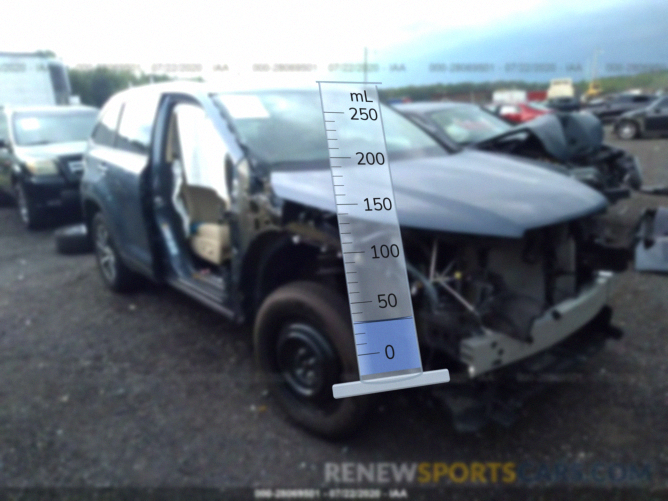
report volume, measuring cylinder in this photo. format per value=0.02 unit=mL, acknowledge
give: value=30 unit=mL
